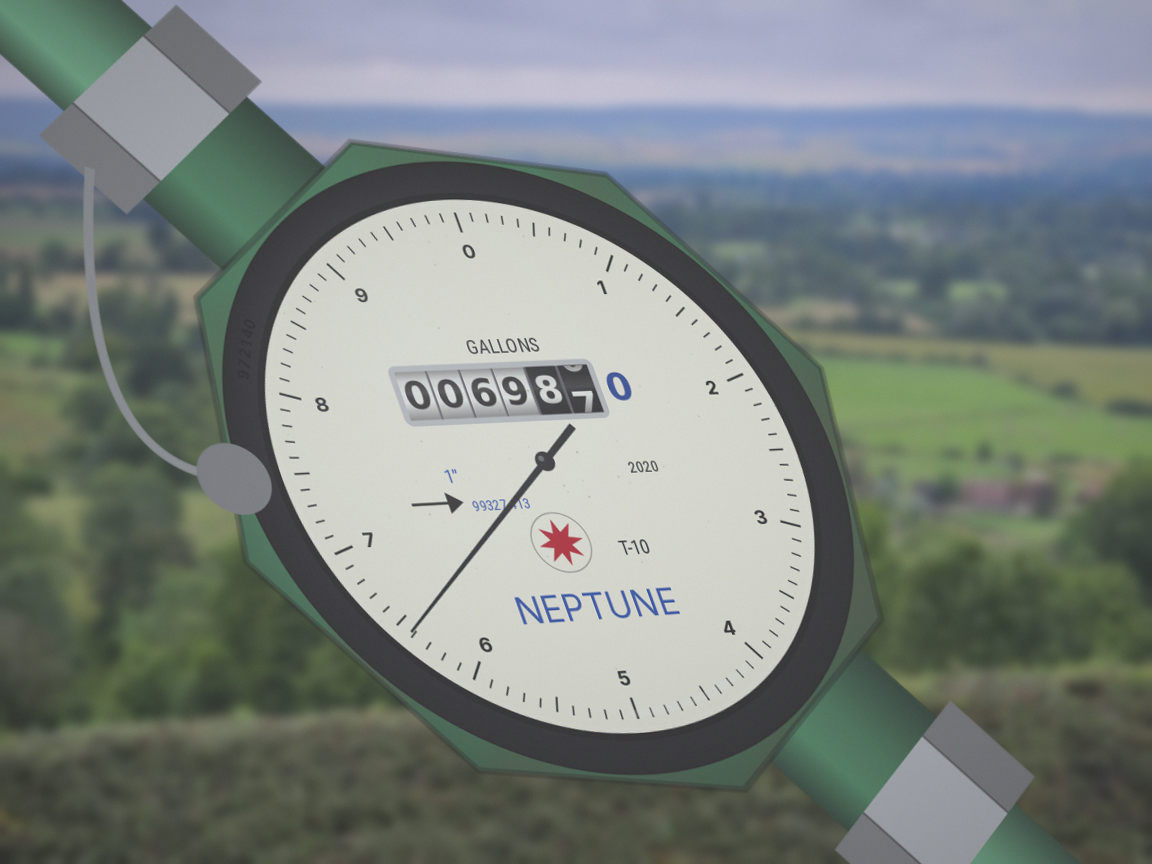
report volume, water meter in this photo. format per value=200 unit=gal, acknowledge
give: value=69866.4 unit=gal
